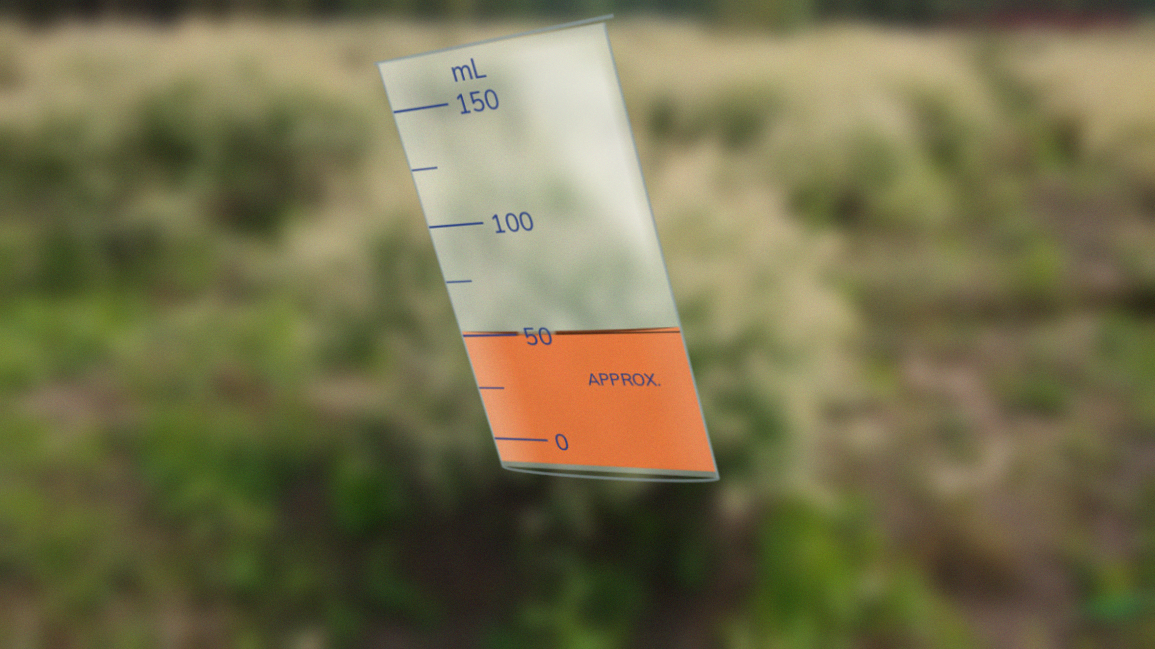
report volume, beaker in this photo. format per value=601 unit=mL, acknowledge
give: value=50 unit=mL
